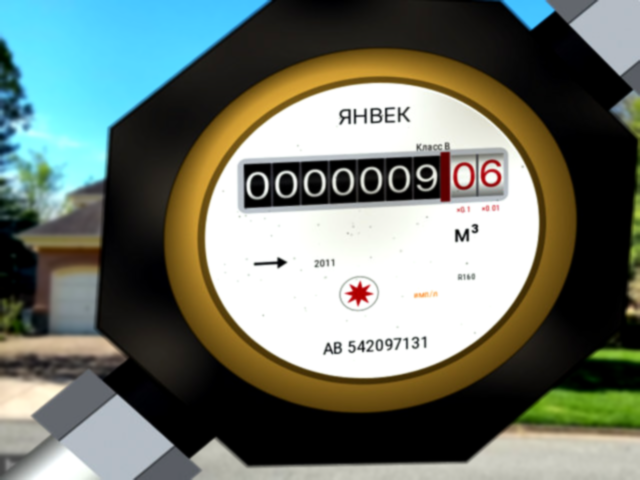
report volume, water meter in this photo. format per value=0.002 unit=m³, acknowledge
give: value=9.06 unit=m³
